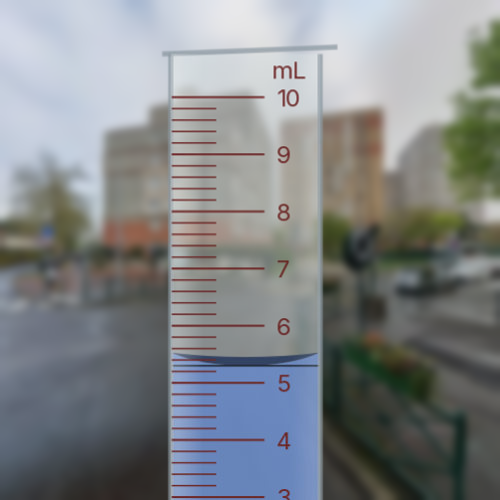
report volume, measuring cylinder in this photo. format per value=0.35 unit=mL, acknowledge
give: value=5.3 unit=mL
